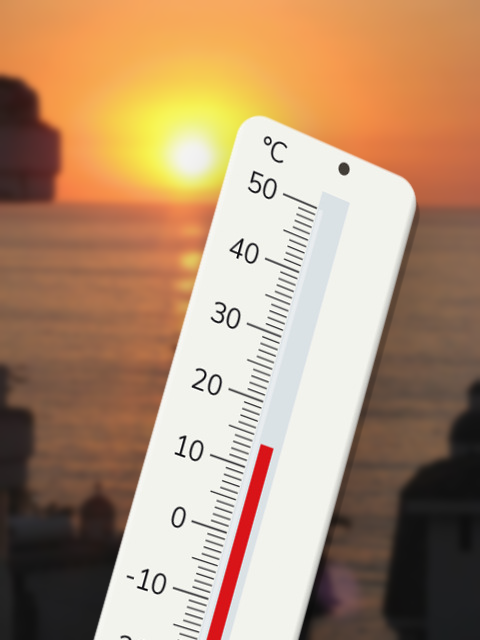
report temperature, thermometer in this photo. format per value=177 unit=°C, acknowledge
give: value=14 unit=°C
